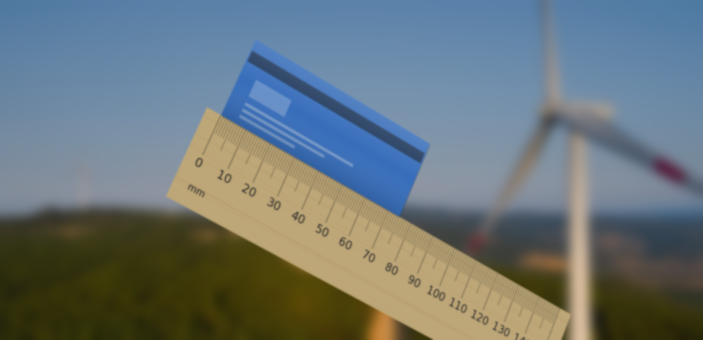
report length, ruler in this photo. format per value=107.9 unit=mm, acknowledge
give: value=75 unit=mm
